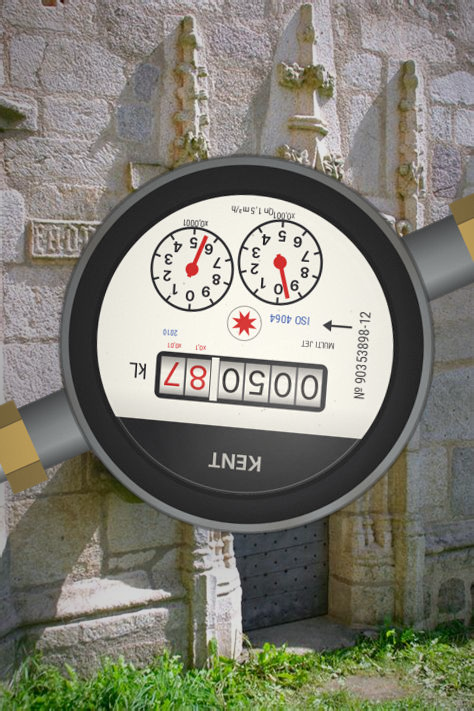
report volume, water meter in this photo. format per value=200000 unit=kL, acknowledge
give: value=50.8695 unit=kL
